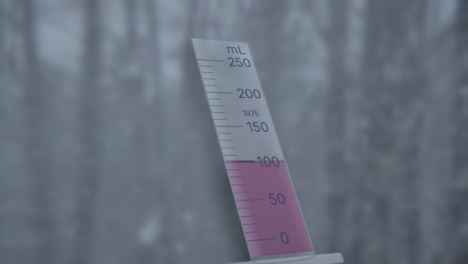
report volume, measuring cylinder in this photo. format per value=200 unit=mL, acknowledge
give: value=100 unit=mL
